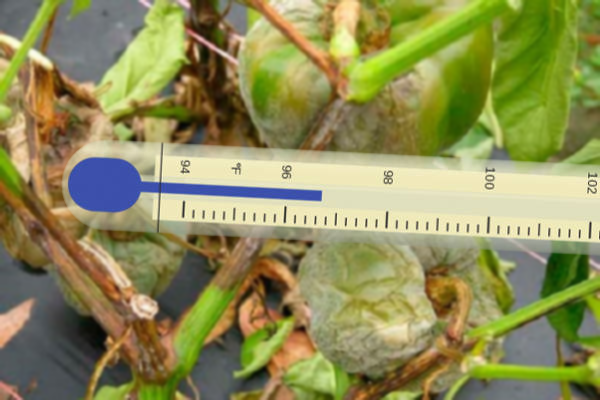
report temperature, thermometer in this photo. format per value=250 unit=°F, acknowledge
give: value=96.7 unit=°F
